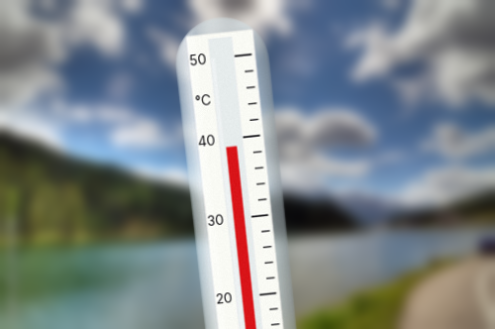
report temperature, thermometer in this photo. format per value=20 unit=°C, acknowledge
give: value=39 unit=°C
